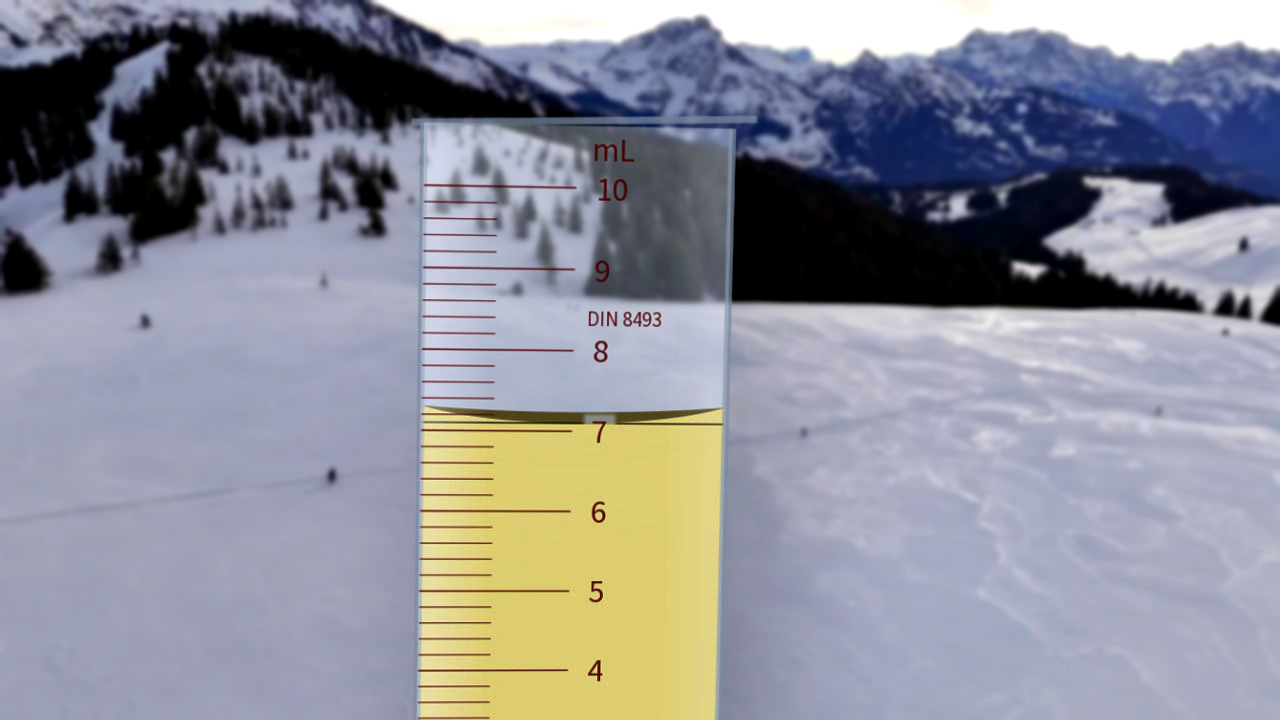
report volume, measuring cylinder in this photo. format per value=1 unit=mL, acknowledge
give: value=7.1 unit=mL
